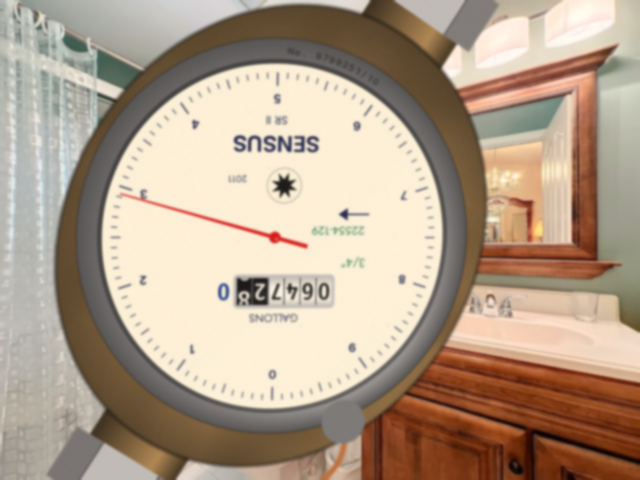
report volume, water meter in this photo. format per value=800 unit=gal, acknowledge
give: value=647282.9 unit=gal
